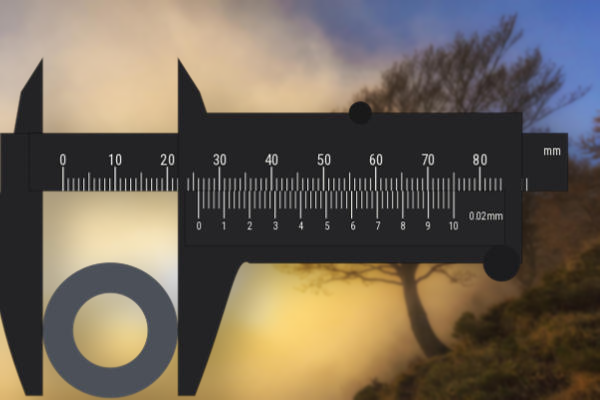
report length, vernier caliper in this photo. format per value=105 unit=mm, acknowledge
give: value=26.0 unit=mm
